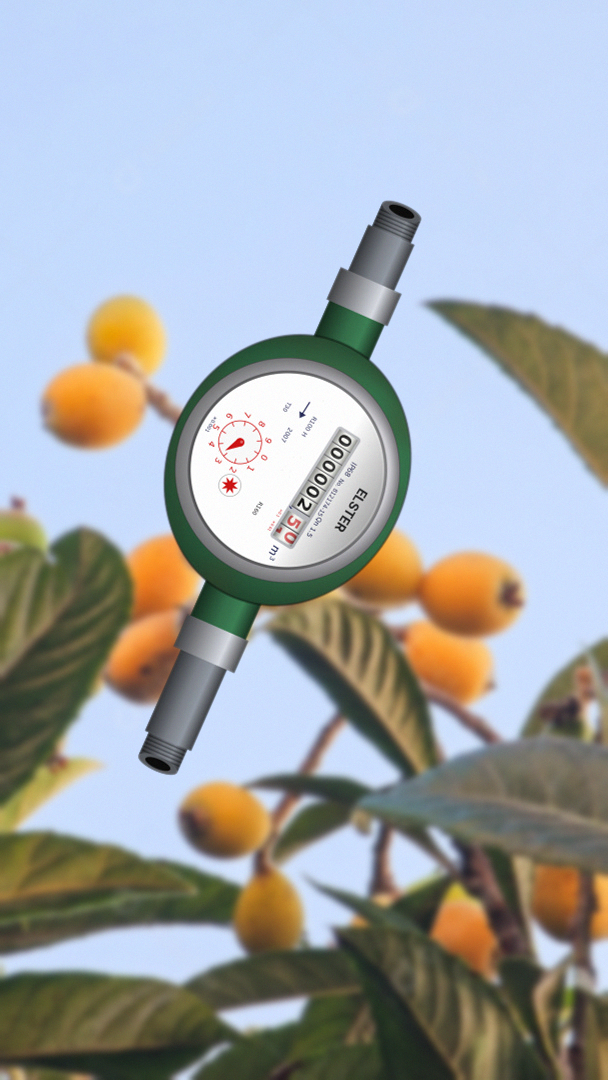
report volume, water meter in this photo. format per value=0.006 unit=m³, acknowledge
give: value=2.503 unit=m³
